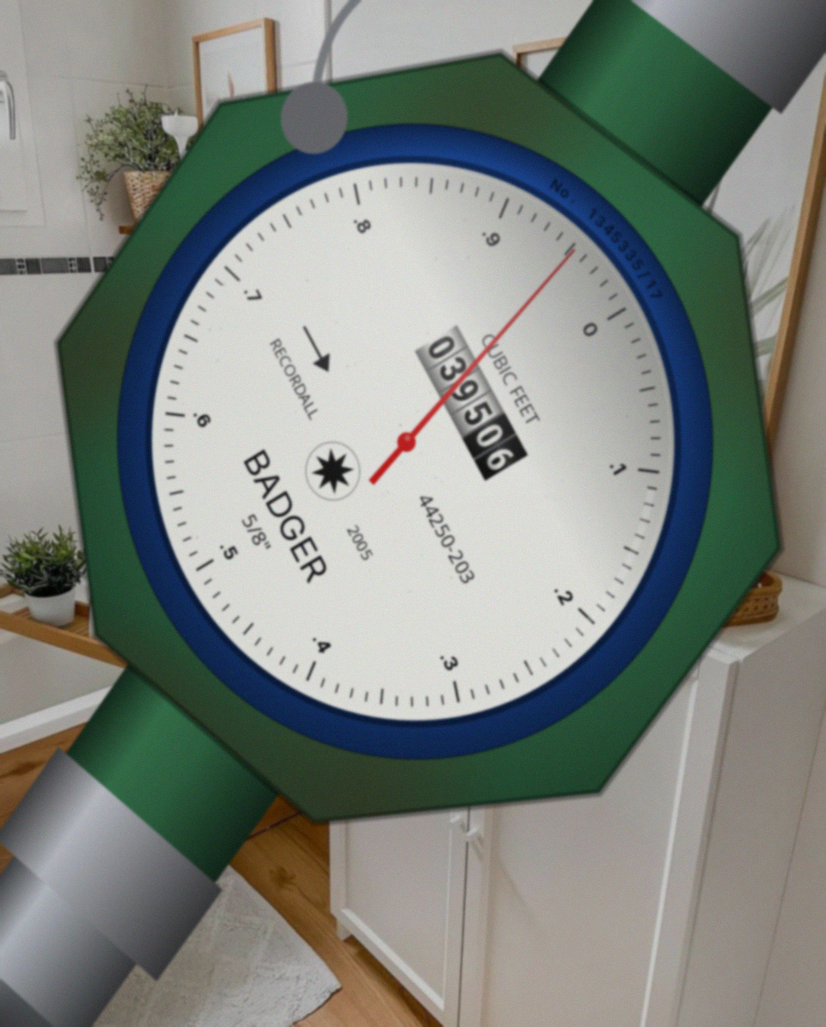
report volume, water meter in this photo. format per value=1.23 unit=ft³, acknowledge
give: value=39505.95 unit=ft³
